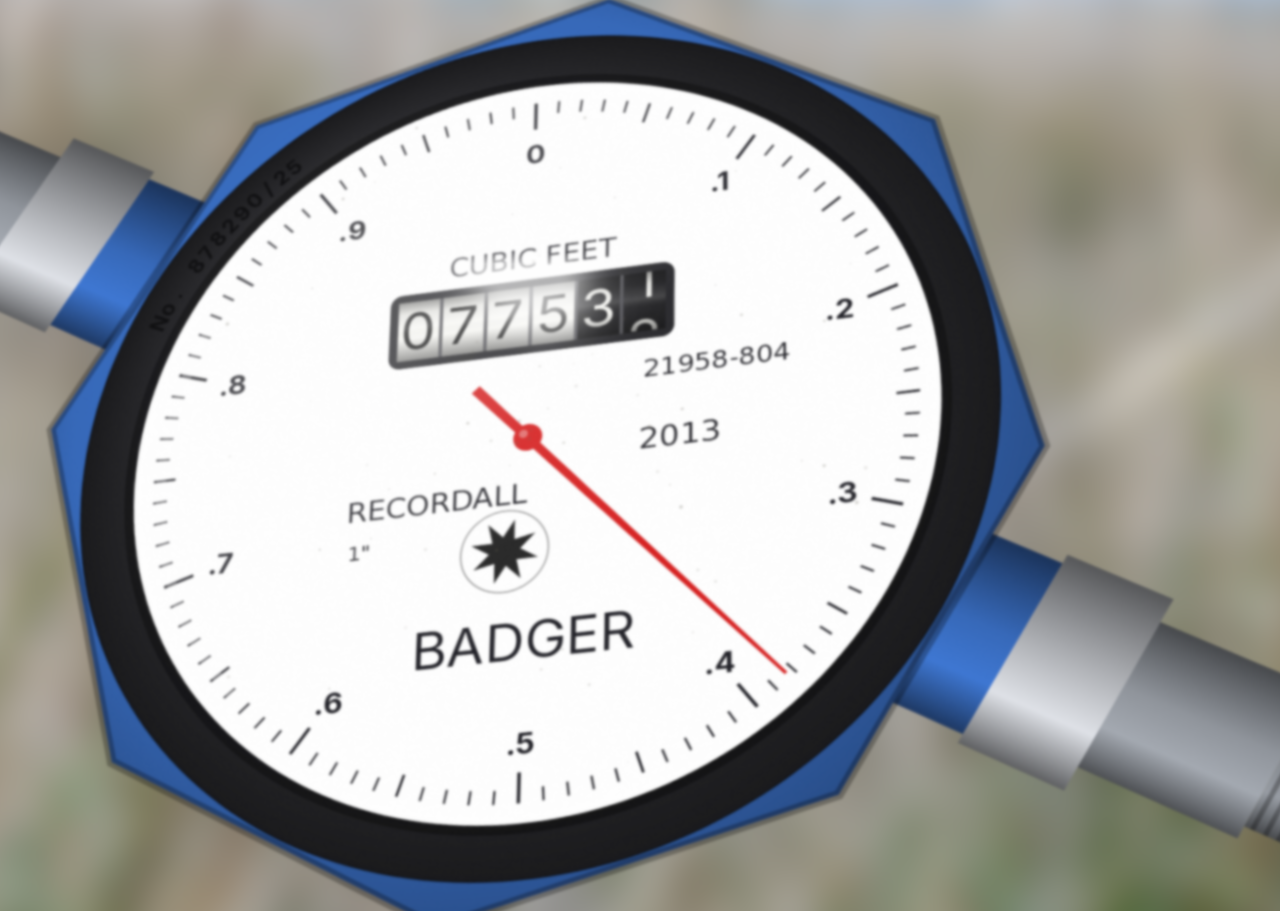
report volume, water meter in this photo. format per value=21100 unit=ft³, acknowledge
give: value=77531.38 unit=ft³
